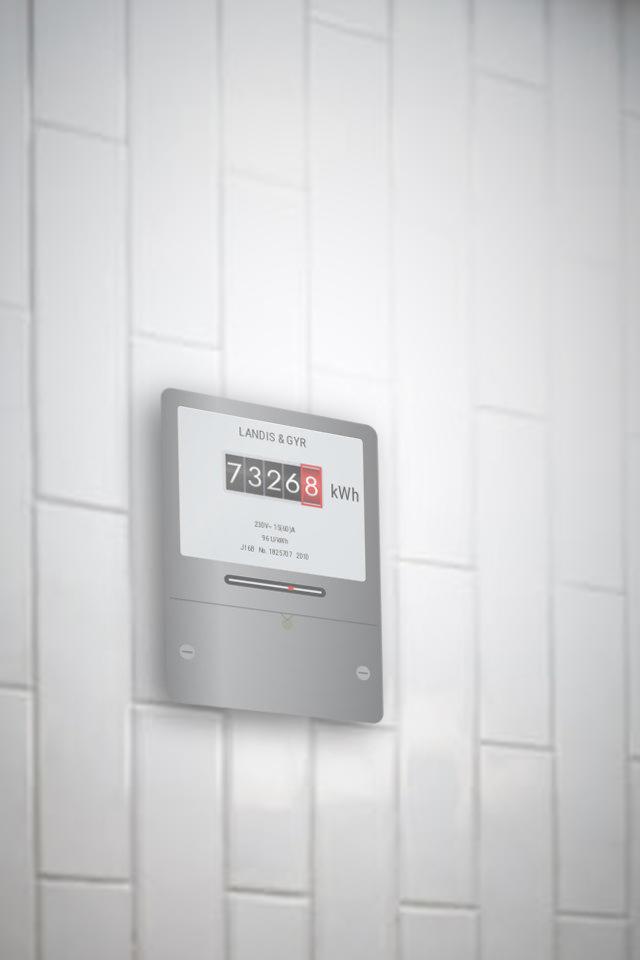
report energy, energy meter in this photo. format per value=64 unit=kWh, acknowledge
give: value=7326.8 unit=kWh
